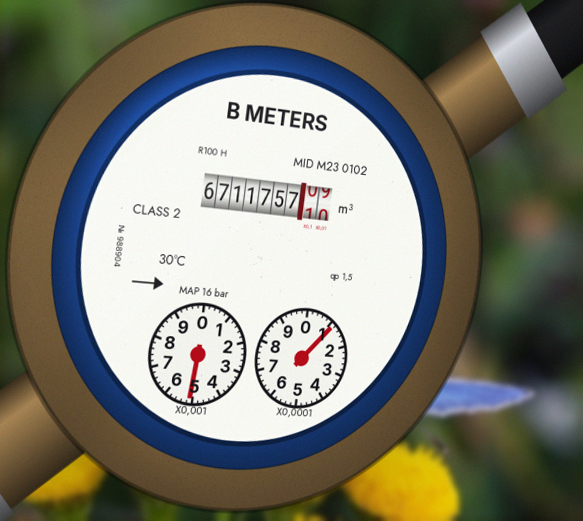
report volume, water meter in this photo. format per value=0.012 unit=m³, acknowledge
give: value=6711757.0951 unit=m³
